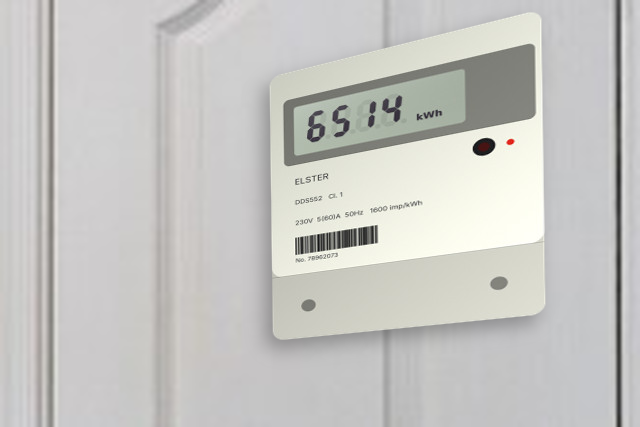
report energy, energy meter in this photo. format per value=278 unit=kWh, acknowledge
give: value=6514 unit=kWh
